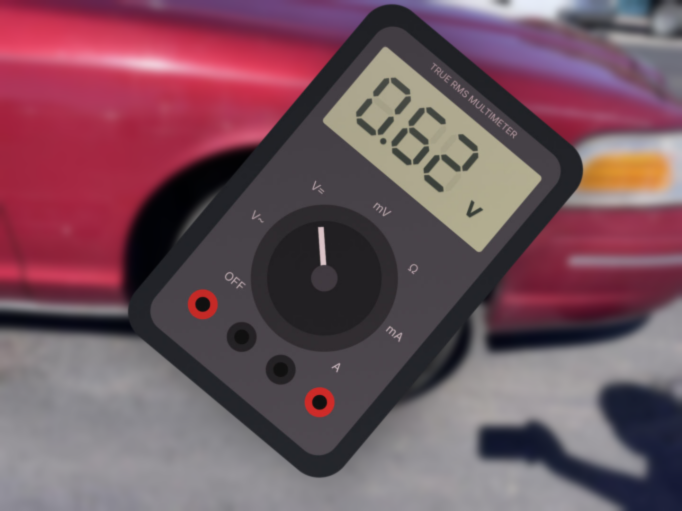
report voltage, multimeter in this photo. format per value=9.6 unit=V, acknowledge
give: value=0.62 unit=V
